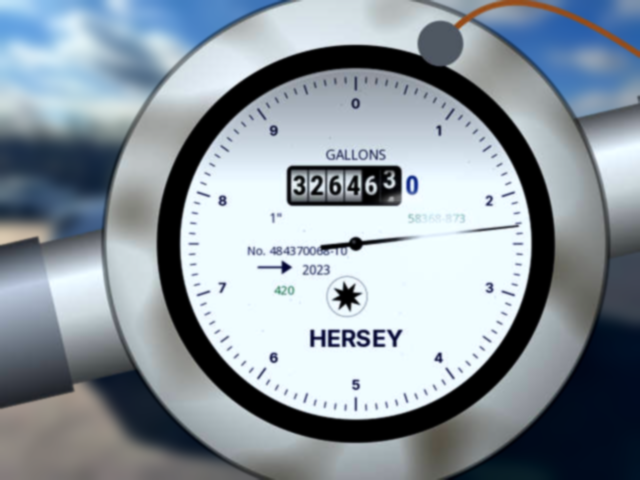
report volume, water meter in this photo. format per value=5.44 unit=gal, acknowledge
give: value=3264632.3 unit=gal
